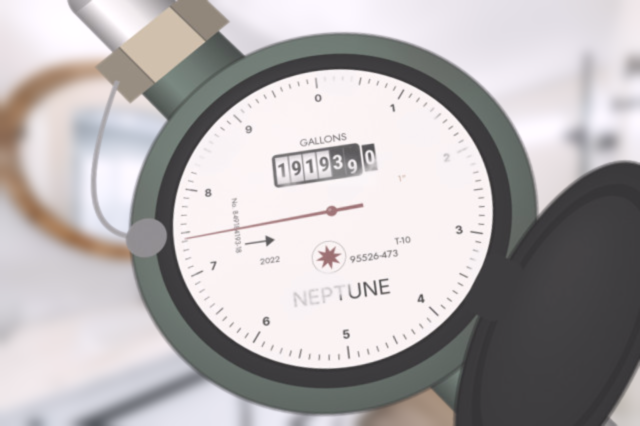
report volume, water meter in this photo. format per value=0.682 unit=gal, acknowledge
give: value=1919387.4 unit=gal
